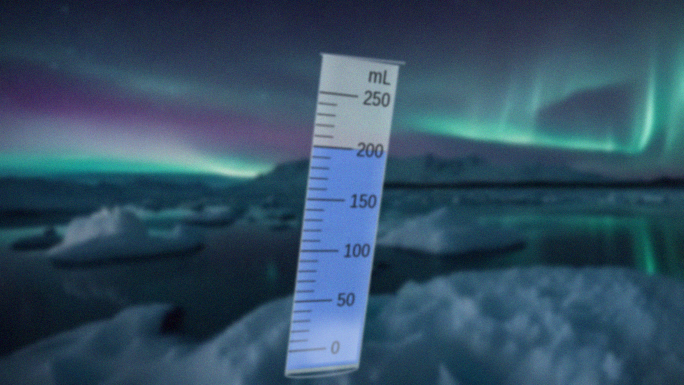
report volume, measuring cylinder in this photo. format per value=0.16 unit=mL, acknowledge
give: value=200 unit=mL
